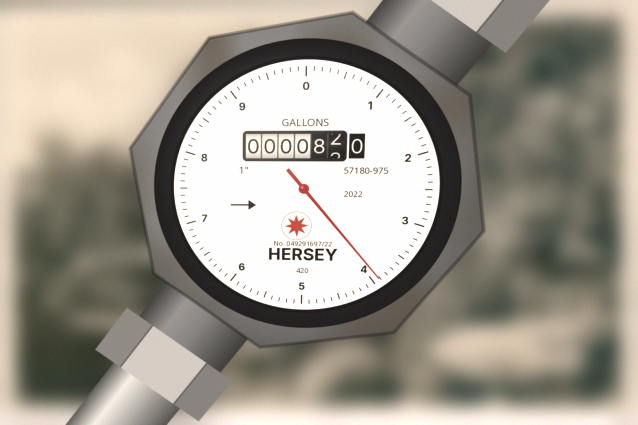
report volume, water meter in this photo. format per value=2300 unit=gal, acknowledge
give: value=823.9 unit=gal
